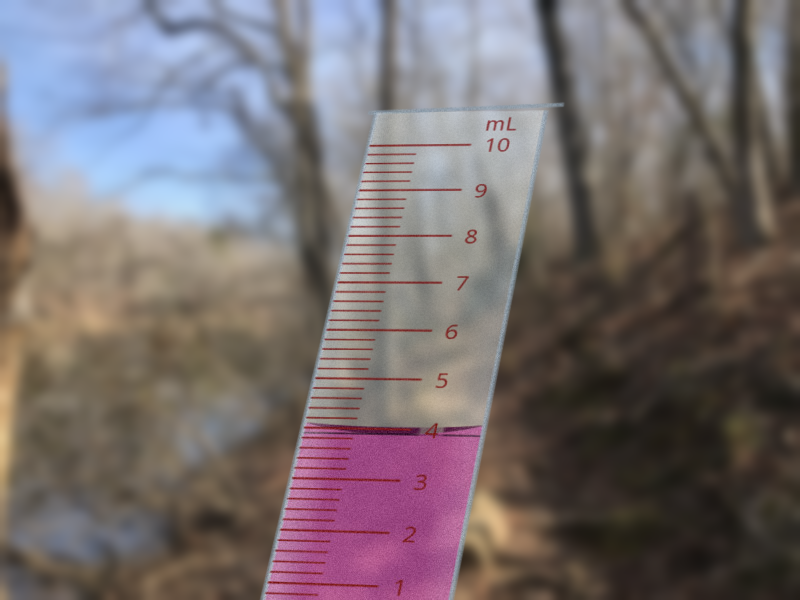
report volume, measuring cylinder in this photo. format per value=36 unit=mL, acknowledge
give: value=3.9 unit=mL
